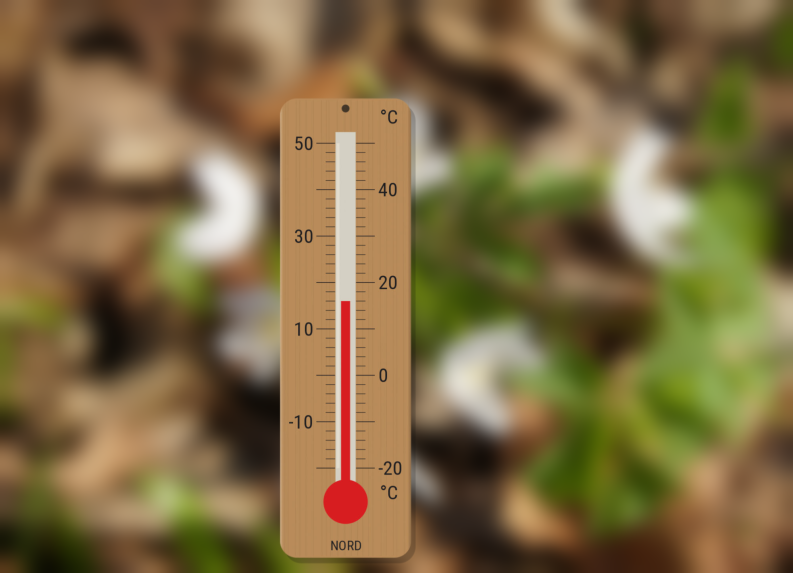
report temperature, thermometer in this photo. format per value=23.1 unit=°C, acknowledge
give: value=16 unit=°C
